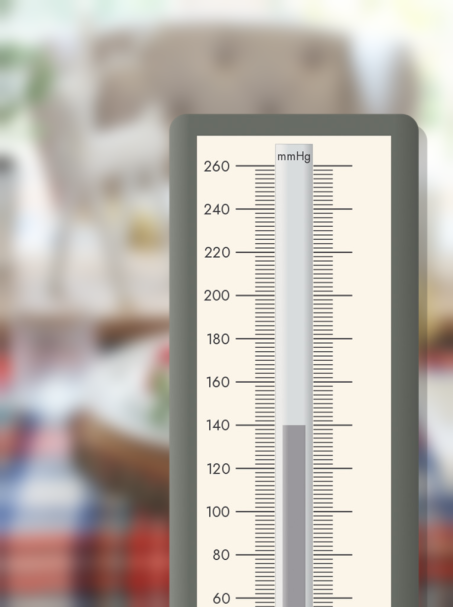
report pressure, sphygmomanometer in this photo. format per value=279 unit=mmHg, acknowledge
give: value=140 unit=mmHg
